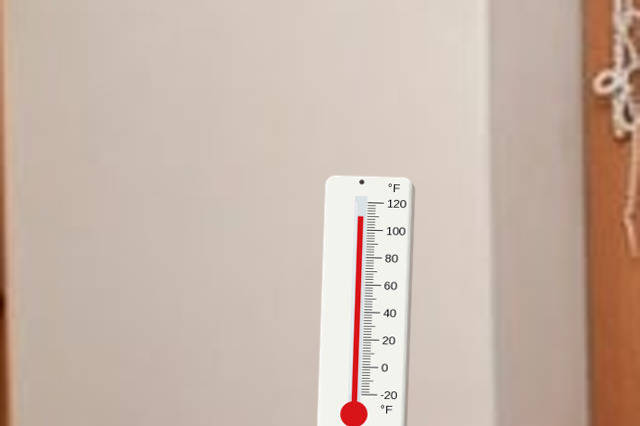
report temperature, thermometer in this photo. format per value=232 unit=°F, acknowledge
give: value=110 unit=°F
